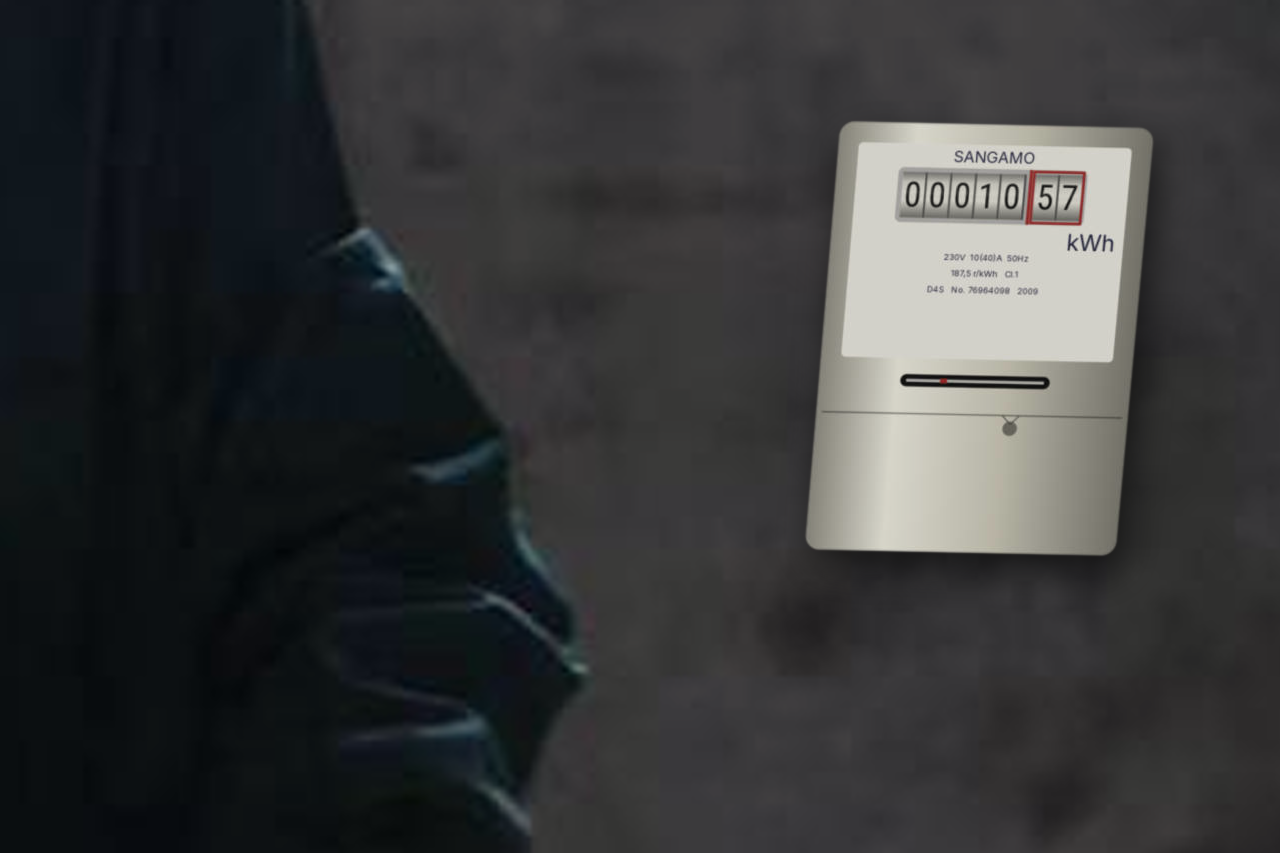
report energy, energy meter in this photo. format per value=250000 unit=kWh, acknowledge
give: value=10.57 unit=kWh
